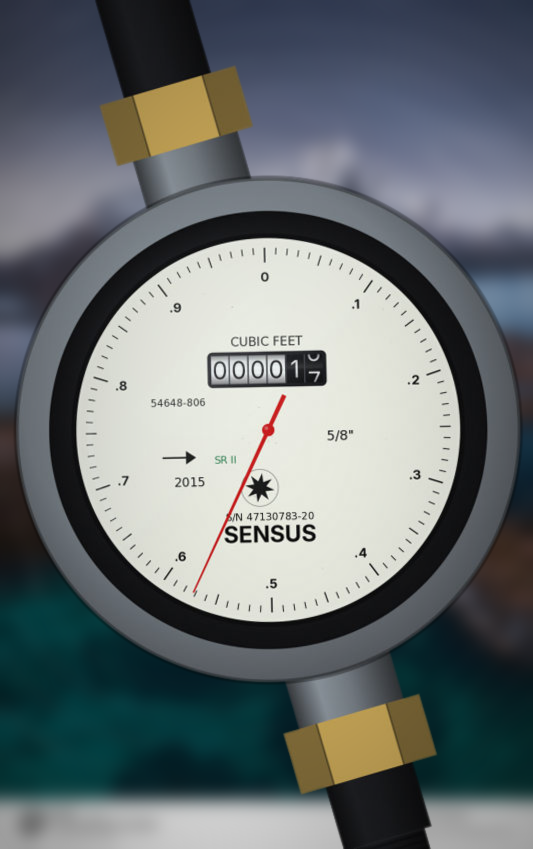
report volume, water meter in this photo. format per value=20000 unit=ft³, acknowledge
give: value=16.57 unit=ft³
